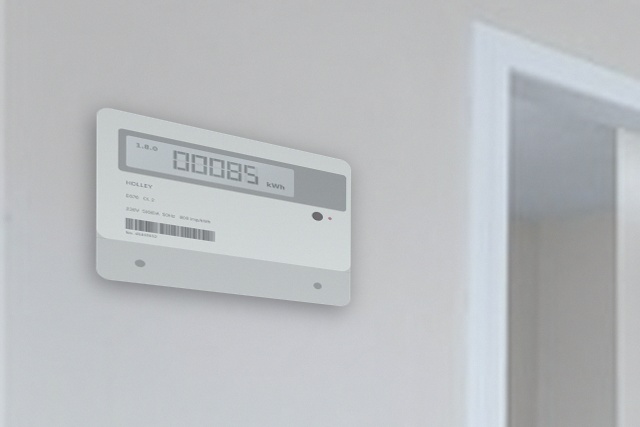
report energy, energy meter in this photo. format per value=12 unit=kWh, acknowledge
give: value=85 unit=kWh
